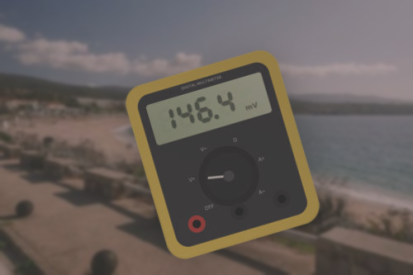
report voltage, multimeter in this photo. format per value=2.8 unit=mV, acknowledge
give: value=146.4 unit=mV
